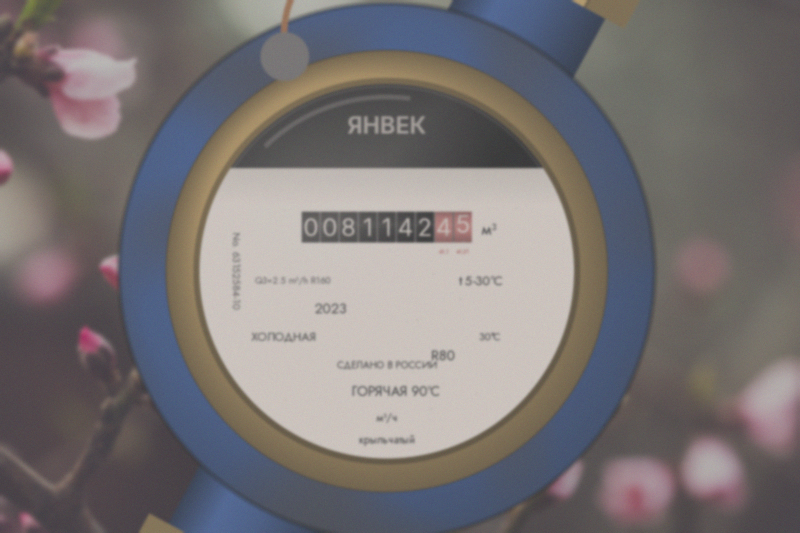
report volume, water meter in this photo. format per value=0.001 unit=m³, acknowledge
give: value=81142.45 unit=m³
